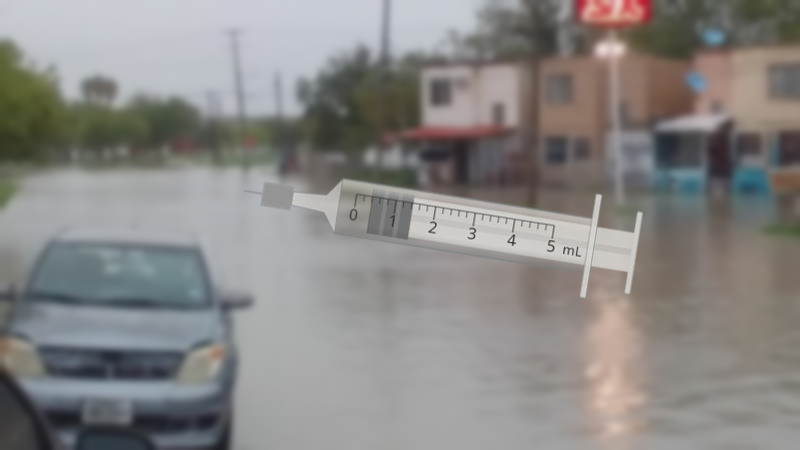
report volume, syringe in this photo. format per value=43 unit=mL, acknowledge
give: value=0.4 unit=mL
